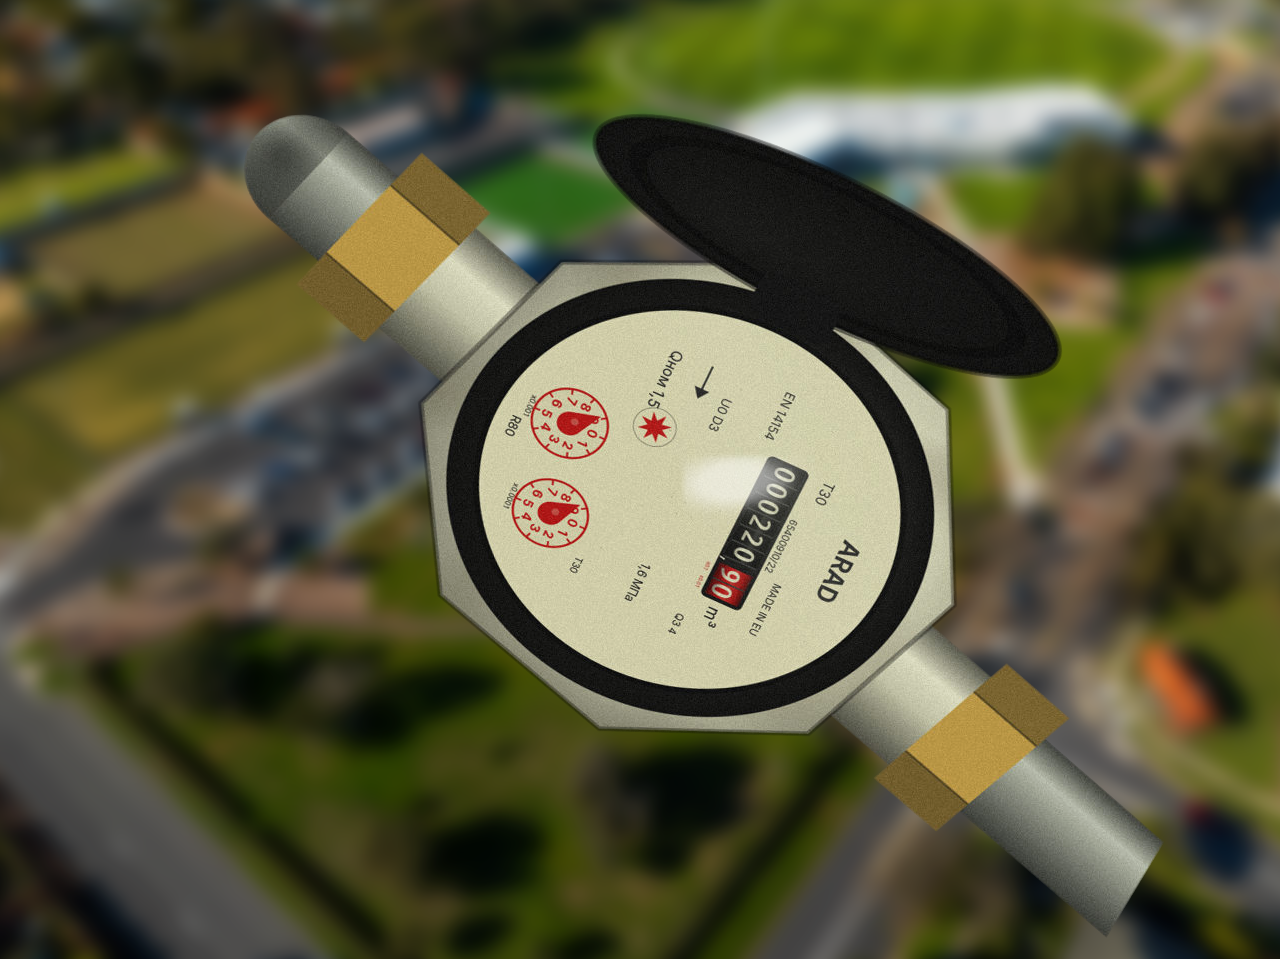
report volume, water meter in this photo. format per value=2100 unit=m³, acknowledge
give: value=220.8988 unit=m³
